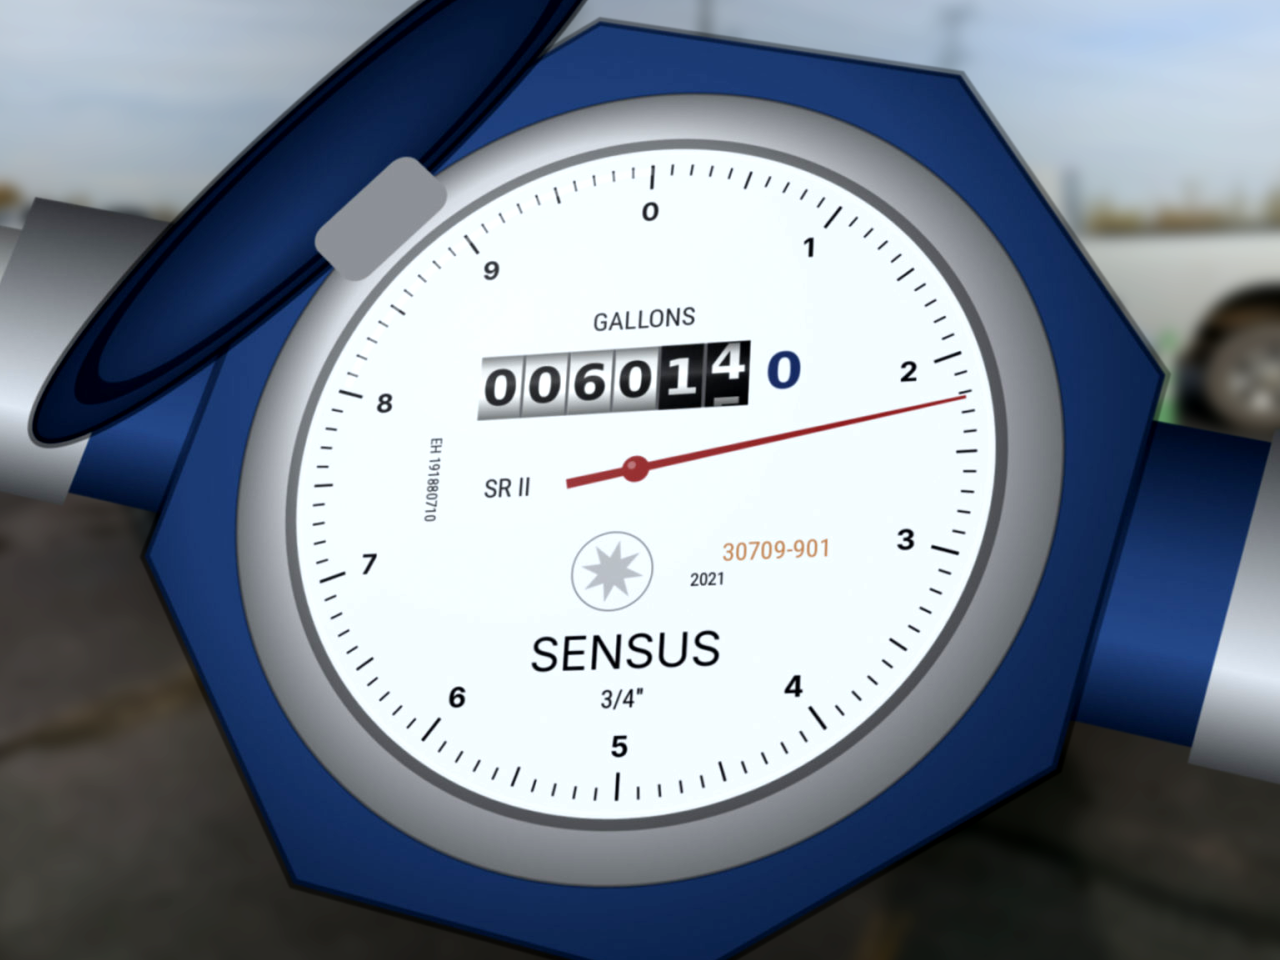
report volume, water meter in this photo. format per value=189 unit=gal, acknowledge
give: value=60142.2 unit=gal
